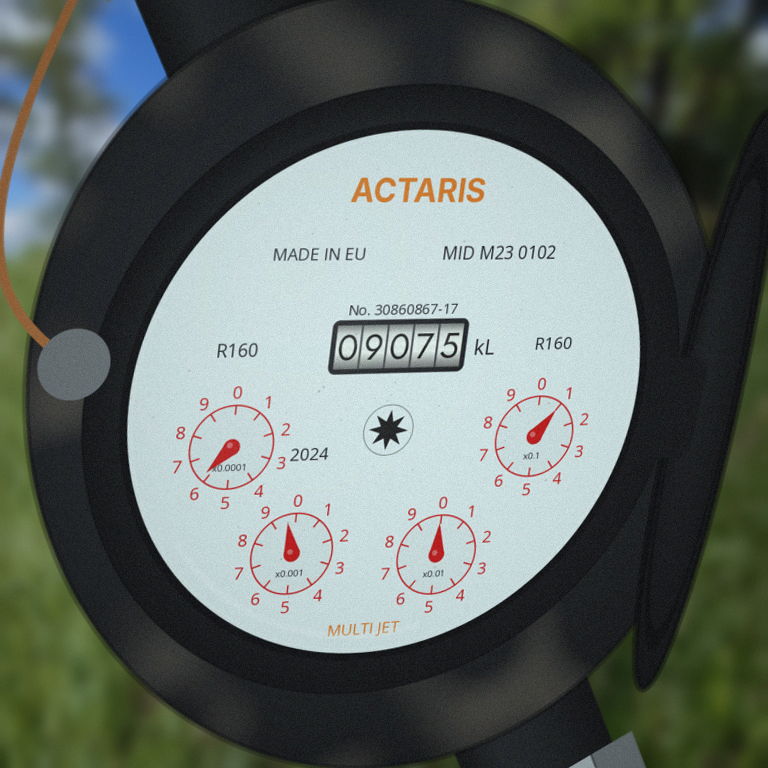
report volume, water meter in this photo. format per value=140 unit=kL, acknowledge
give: value=9075.0996 unit=kL
